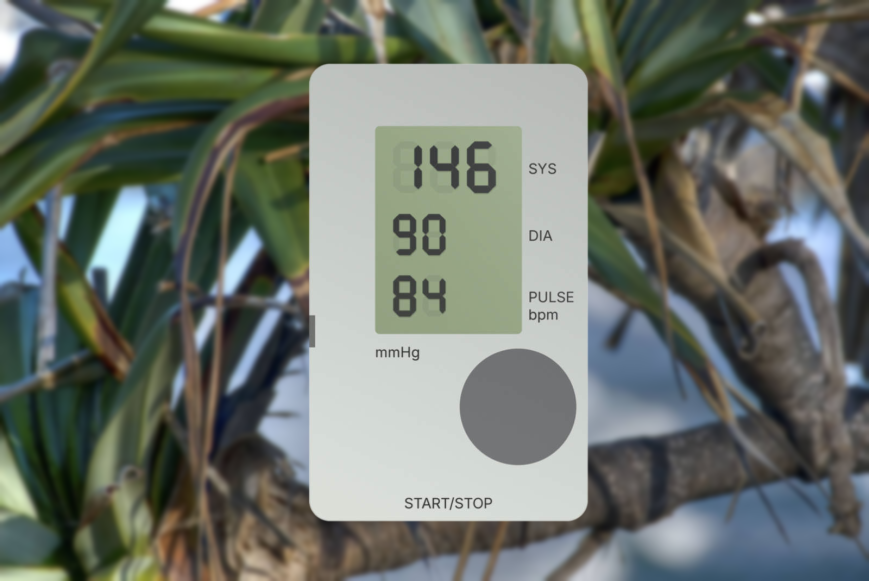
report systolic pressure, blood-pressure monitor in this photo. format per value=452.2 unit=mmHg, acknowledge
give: value=146 unit=mmHg
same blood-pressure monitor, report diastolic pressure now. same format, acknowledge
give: value=90 unit=mmHg
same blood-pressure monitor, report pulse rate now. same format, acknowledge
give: value=84 unit=bpm
